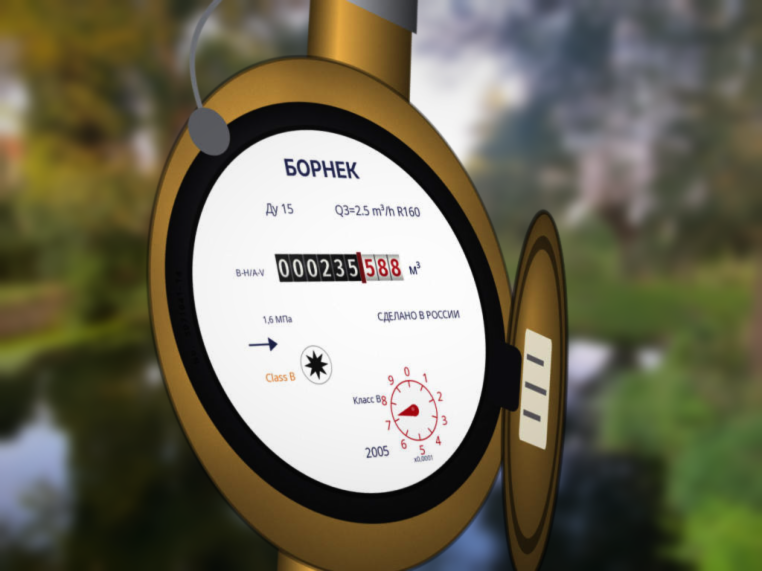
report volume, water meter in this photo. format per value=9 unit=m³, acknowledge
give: value=235.5887 unit=m³
